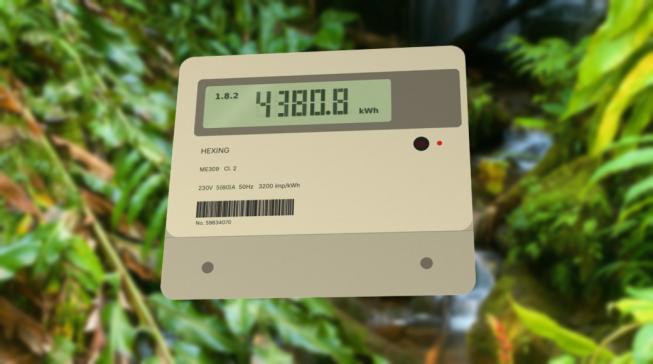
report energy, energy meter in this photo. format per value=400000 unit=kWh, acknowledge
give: value=4380.8 unit=kWh
